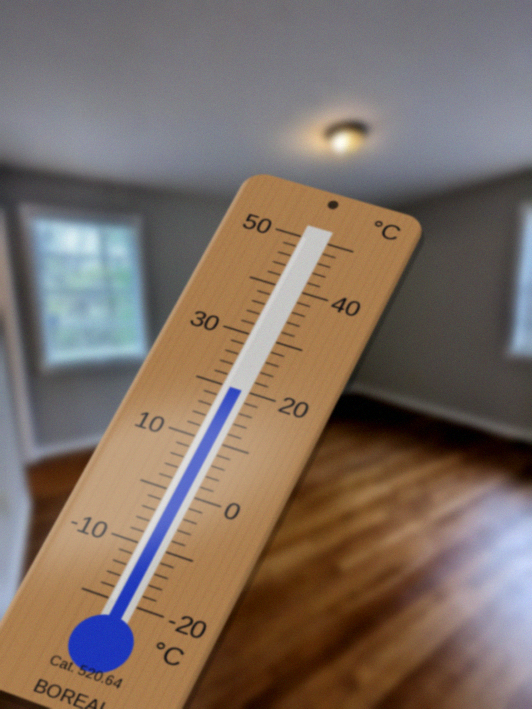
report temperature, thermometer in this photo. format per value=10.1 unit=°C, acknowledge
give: value=20 unit=°C
